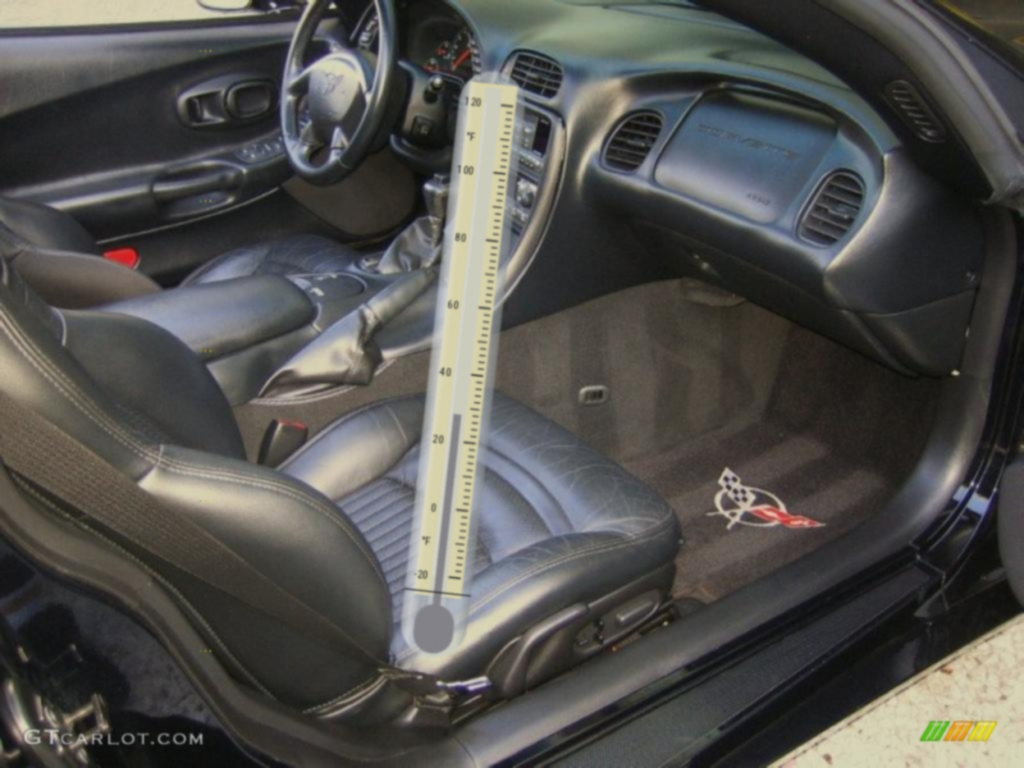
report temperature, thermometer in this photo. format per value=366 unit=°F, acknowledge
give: value=28 unit=°F
